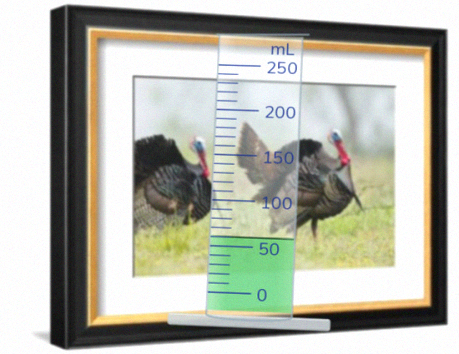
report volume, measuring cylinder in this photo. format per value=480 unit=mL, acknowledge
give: value=60 unit=mL
